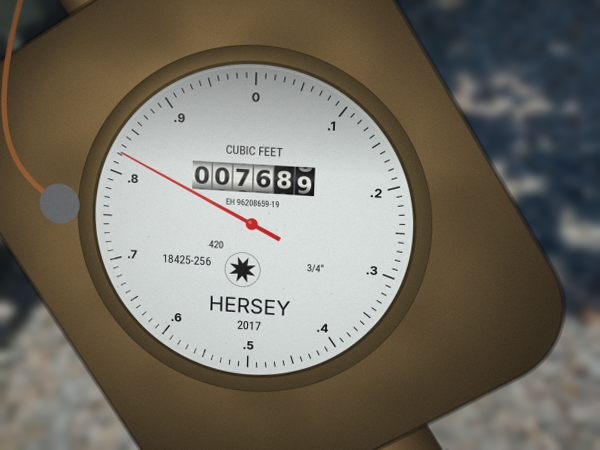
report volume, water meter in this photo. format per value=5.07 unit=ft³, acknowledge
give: value=7688.82 unit=ft³
